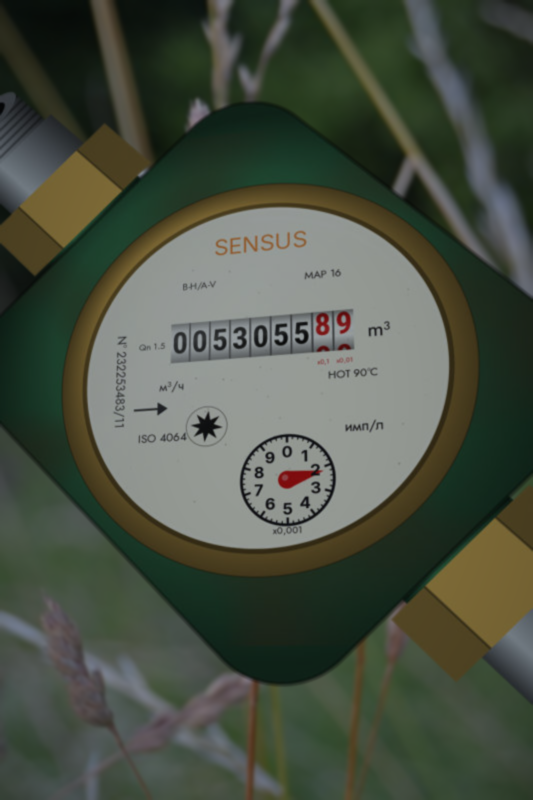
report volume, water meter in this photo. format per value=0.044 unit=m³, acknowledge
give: value=53055.892 unit=m³
